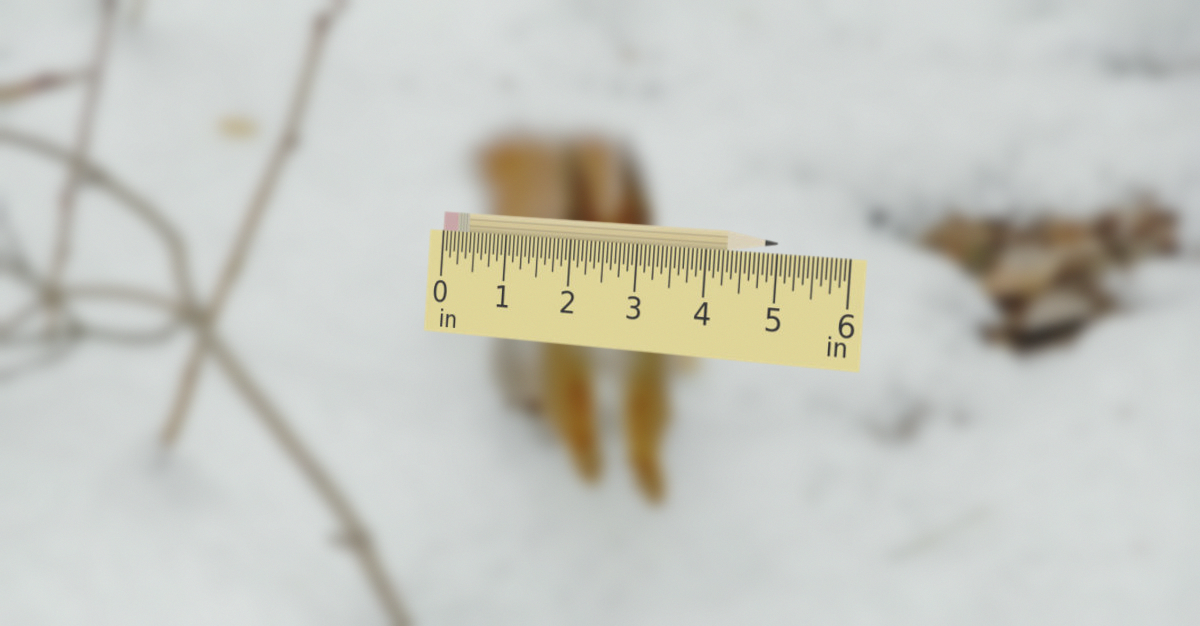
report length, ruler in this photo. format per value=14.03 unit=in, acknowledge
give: value=5 unit=in
